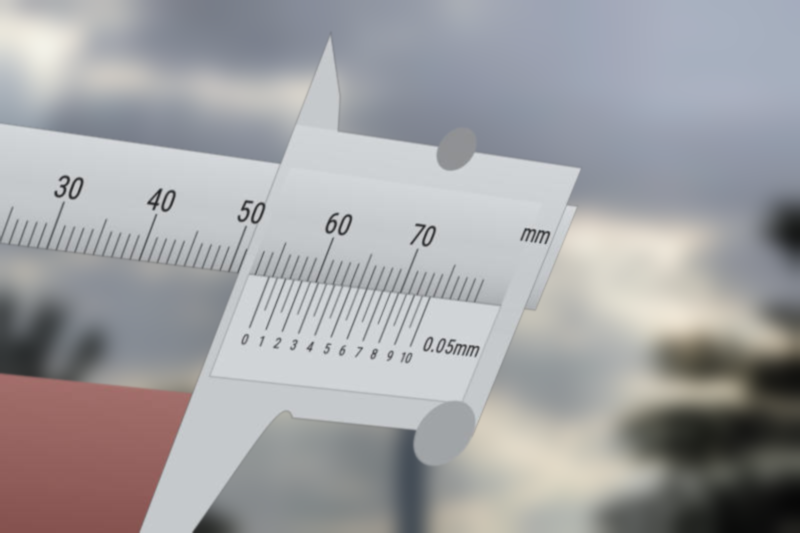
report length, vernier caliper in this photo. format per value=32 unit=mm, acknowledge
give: value=54.6 unit=mm
